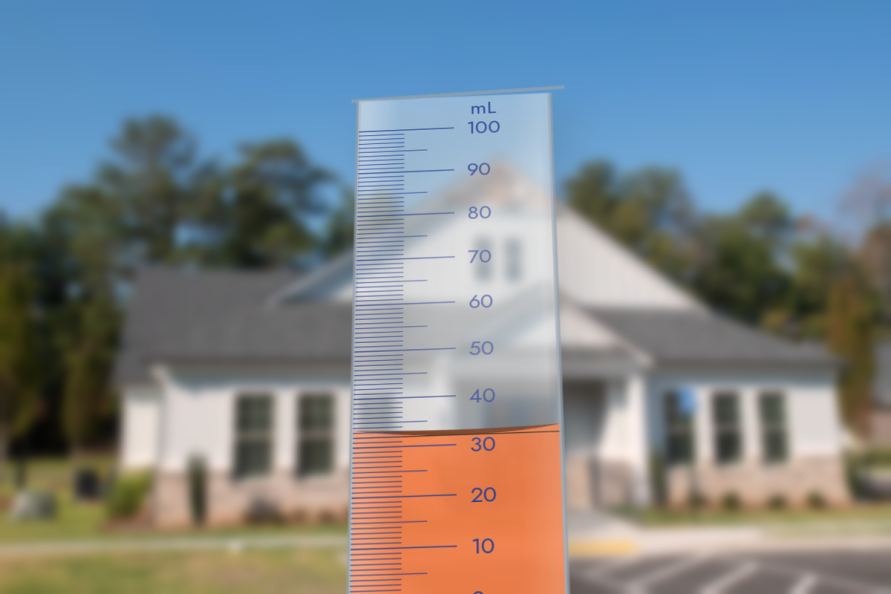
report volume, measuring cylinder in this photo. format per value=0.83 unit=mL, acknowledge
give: value=32 unit=mL
